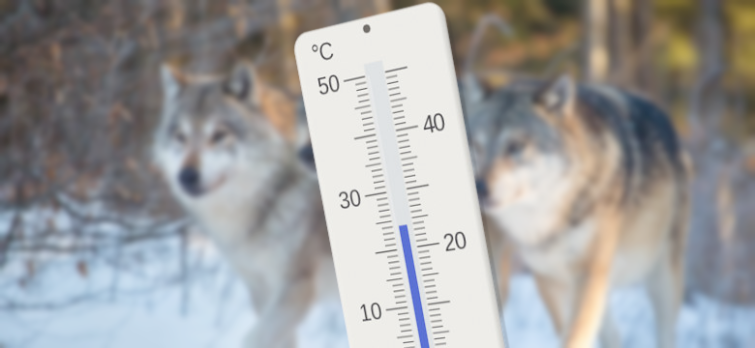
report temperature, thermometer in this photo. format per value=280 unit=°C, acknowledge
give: value=24 unit=°C
